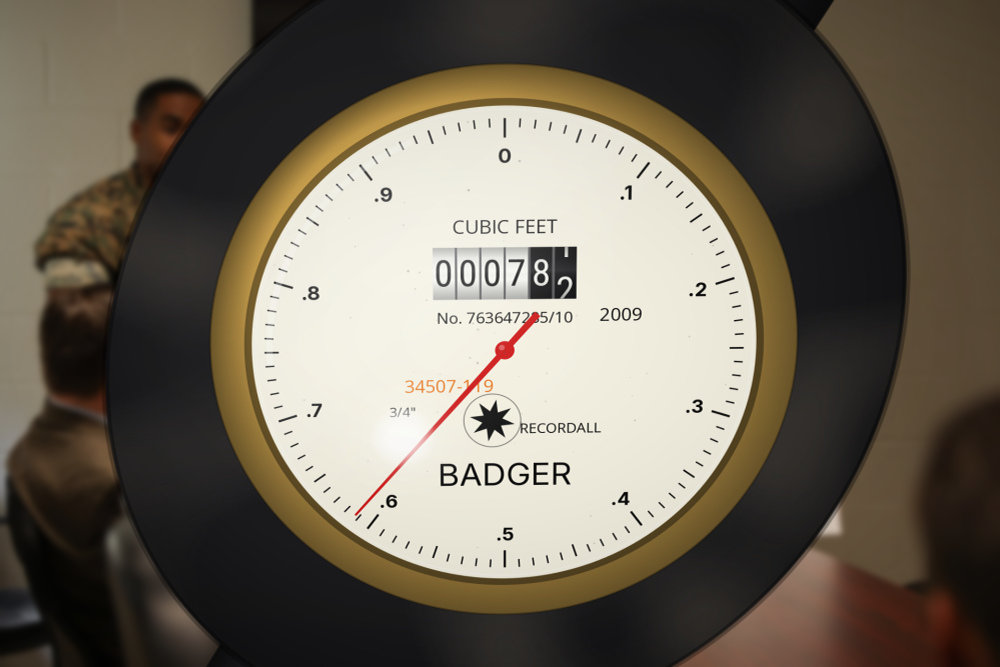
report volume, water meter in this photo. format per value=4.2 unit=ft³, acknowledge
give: value=781.61 unit=ft³
